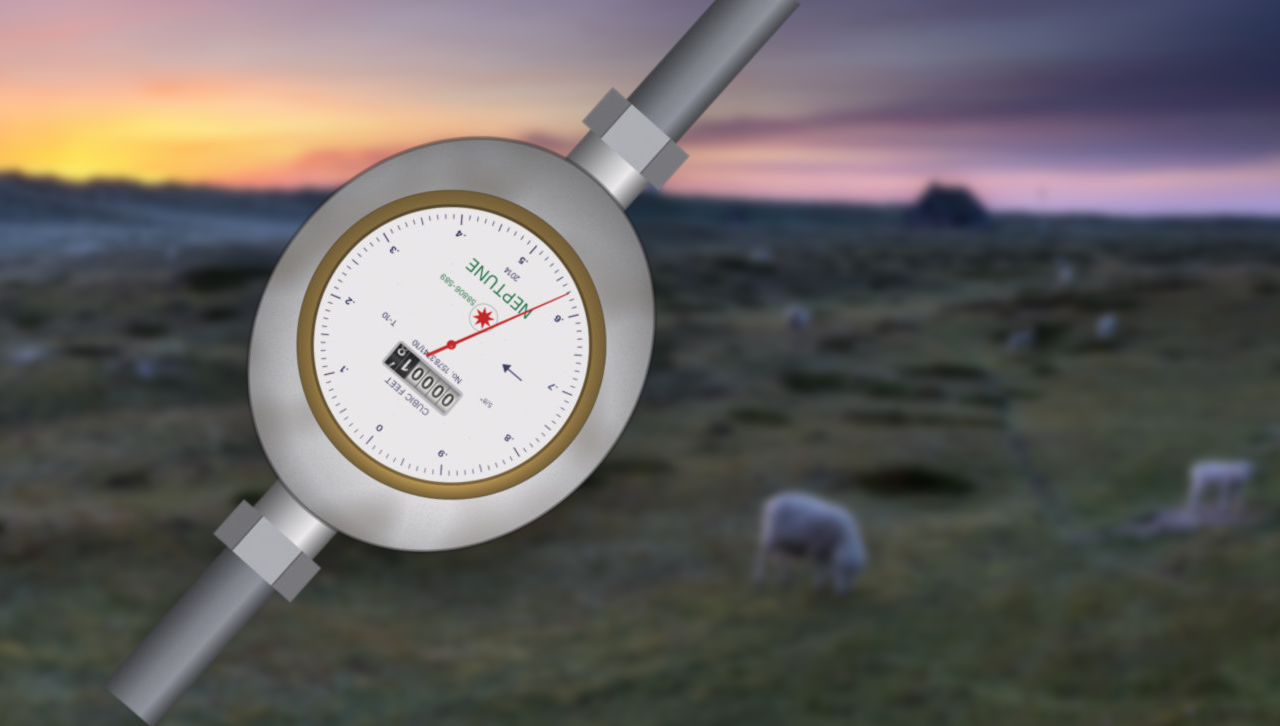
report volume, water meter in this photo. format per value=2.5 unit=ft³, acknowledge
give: value=17.57 unit=ft³
